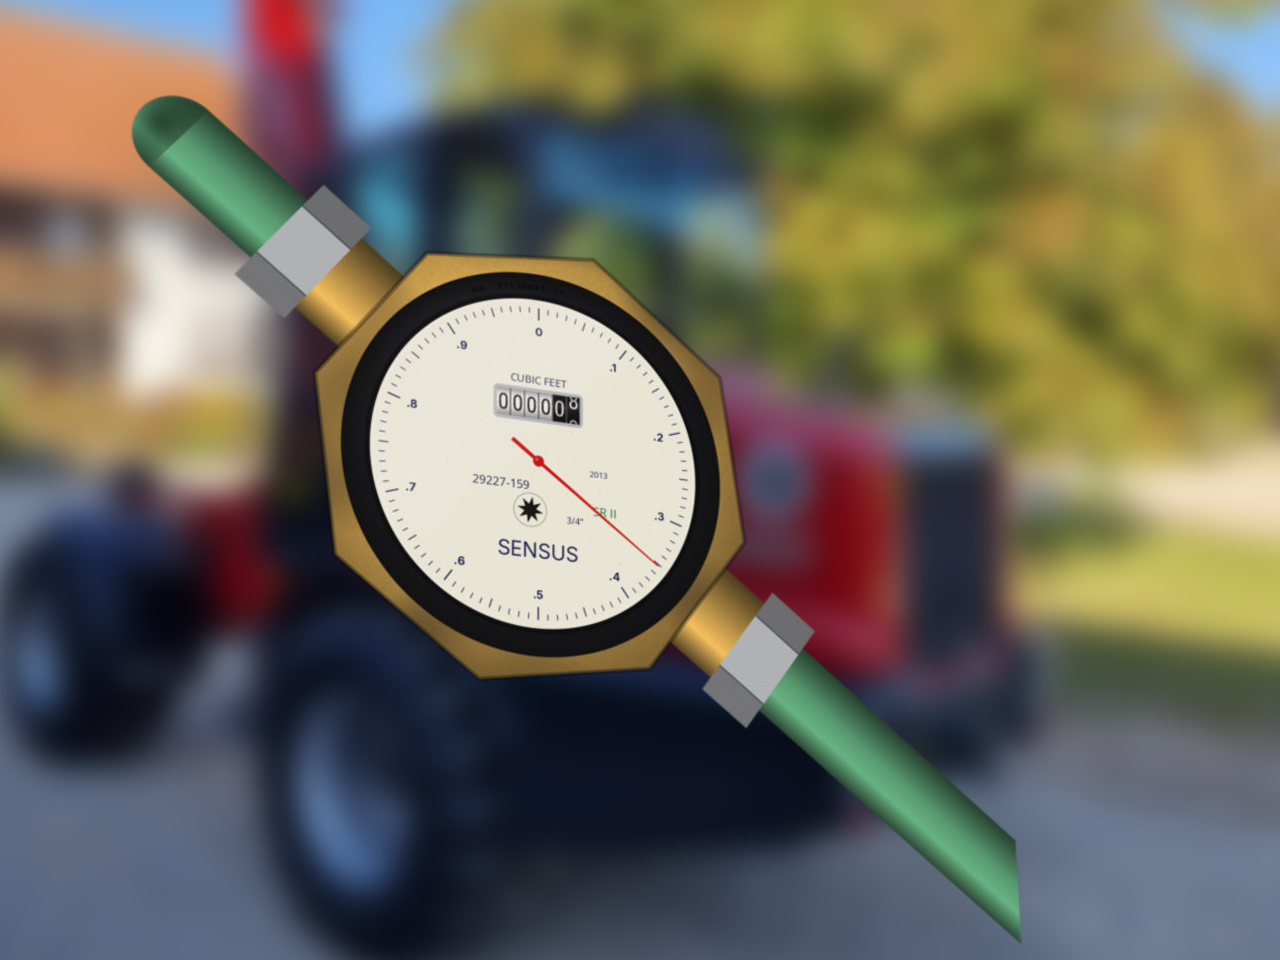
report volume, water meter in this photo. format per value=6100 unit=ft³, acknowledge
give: value=8.35 unit=ft³
